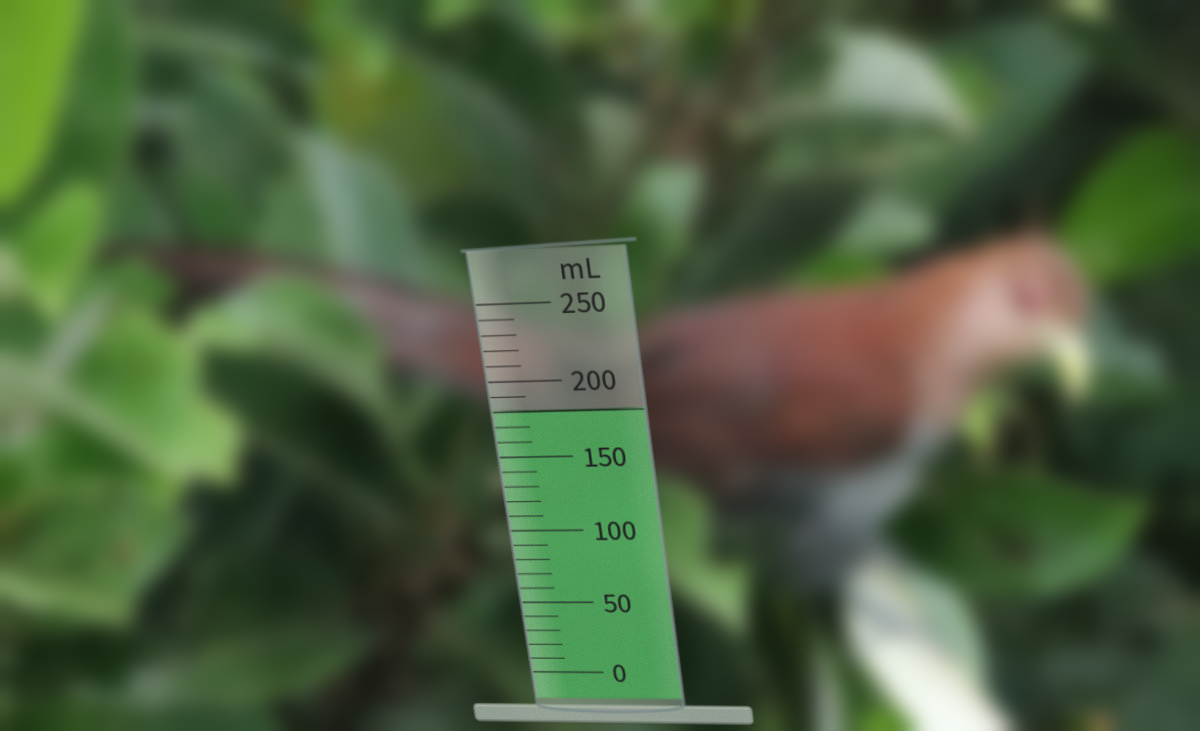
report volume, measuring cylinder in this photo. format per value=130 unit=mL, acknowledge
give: value=180 unit=mL
